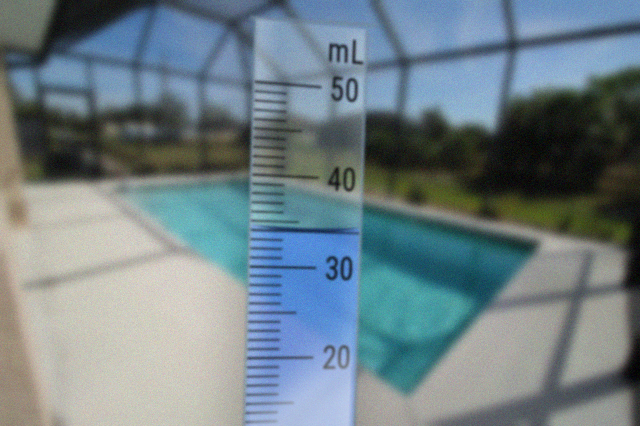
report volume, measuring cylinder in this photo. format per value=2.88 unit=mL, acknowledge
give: value=34 unit=mL
